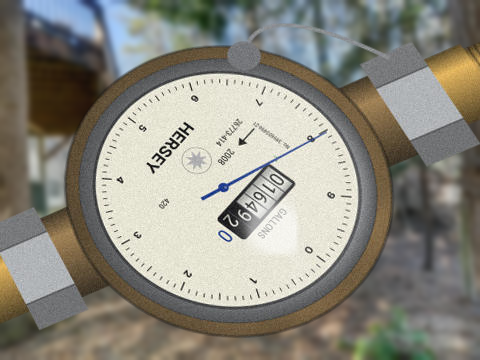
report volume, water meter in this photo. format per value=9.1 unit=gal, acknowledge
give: value=164918.0 unit=gal
